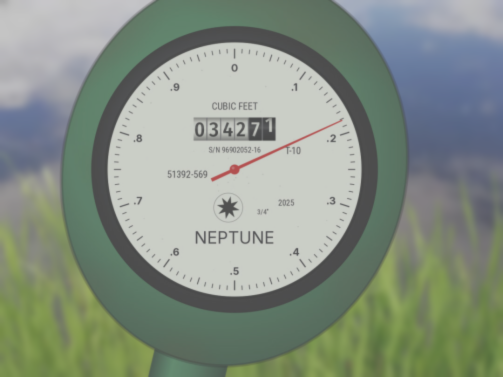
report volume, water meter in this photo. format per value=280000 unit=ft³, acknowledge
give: value=34271.18 unit=ft³
